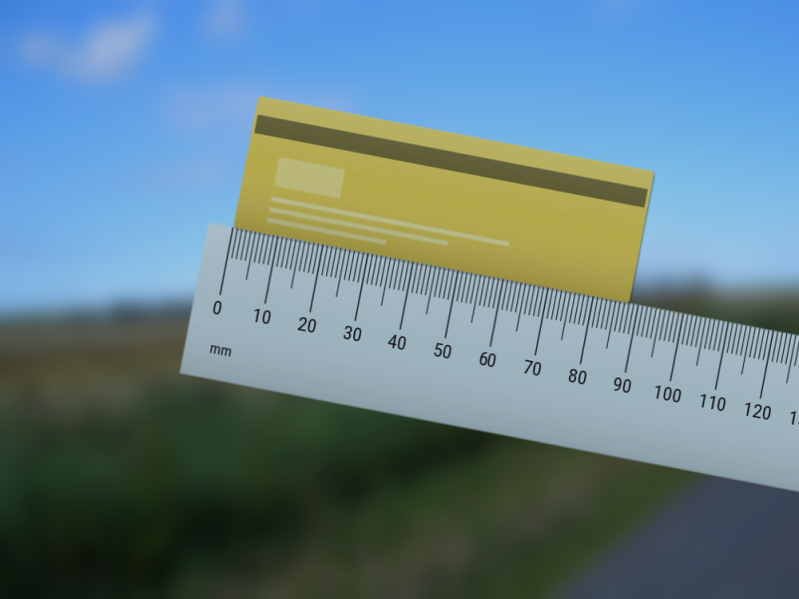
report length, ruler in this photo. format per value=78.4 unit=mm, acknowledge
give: value=88 unit=mm
